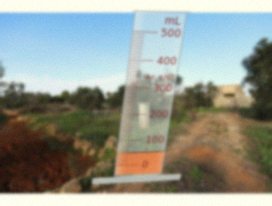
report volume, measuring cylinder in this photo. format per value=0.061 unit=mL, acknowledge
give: value=50 unit=mL
